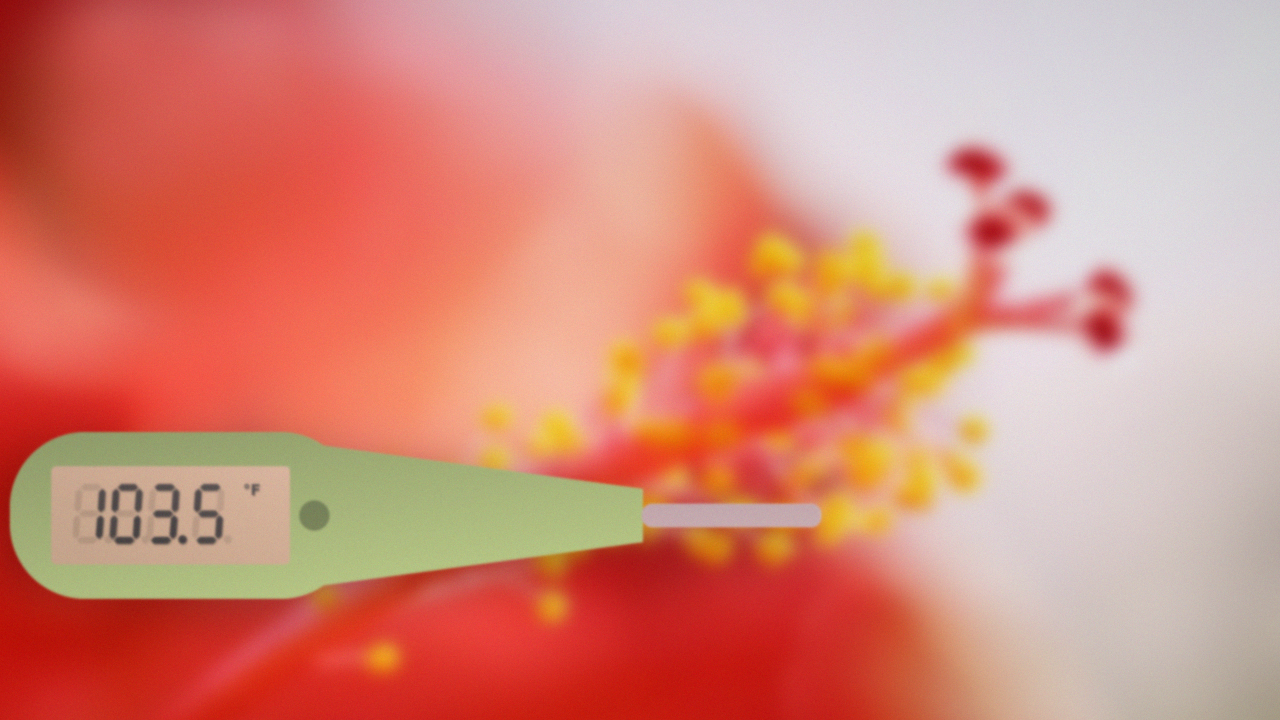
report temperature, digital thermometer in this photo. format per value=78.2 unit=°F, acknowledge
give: value=103.5 unit=°F
